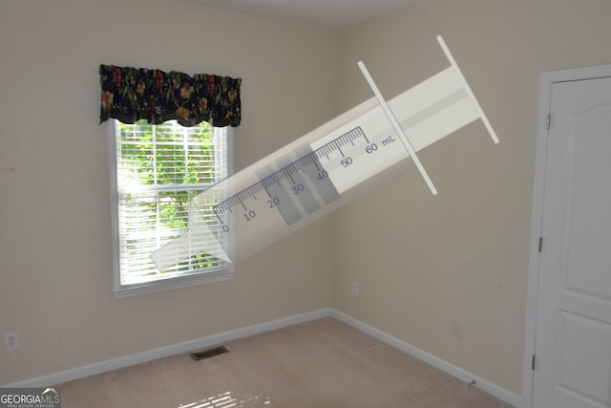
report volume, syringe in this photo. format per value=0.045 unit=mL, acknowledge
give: value=20 unit=mL
